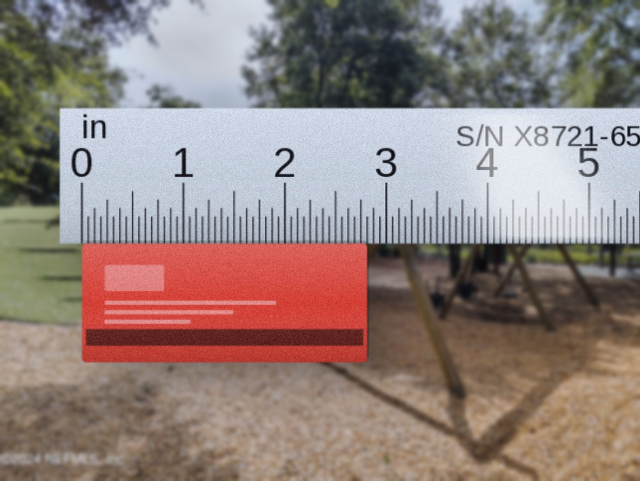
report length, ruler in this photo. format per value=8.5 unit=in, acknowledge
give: value=2.8125 unit=in
